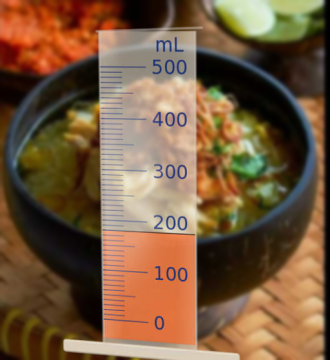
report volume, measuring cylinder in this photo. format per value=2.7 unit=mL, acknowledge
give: value=180 unit=mL
